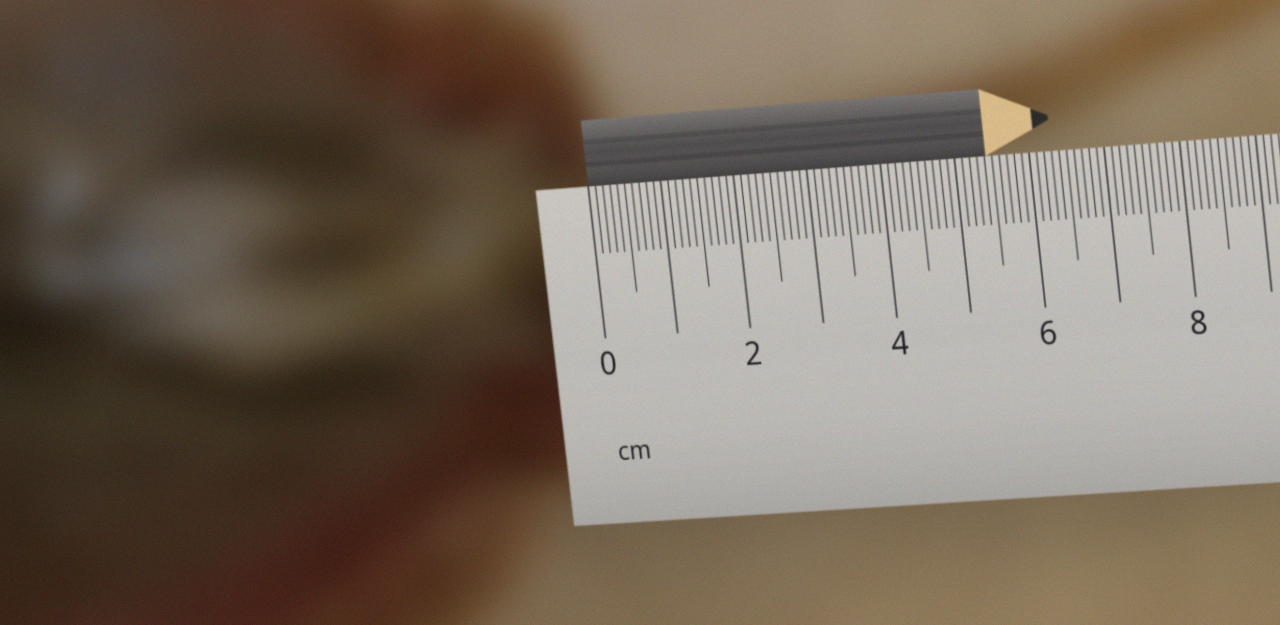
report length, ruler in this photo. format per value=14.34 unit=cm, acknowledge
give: value=6.3 unit=cm
